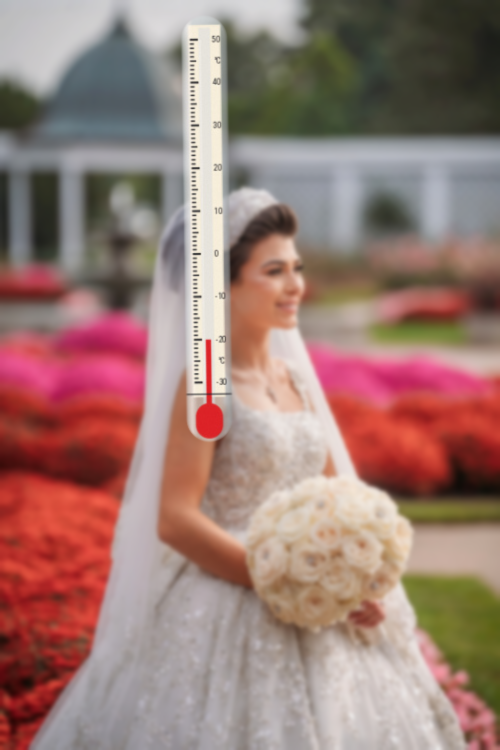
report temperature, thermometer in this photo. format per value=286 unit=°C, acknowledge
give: value=-20 unit=°C
